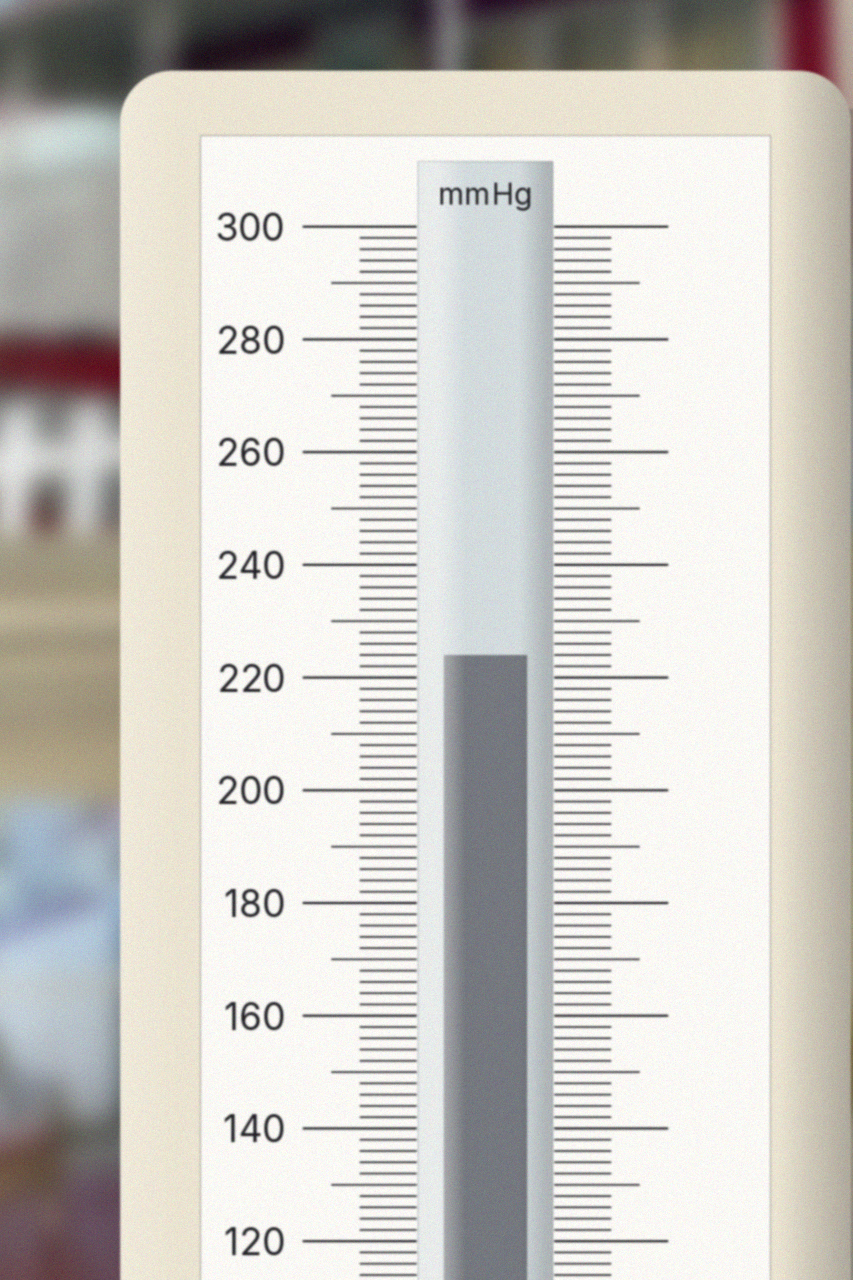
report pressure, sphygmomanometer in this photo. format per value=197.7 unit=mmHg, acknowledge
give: value=224 unit=mmHg
